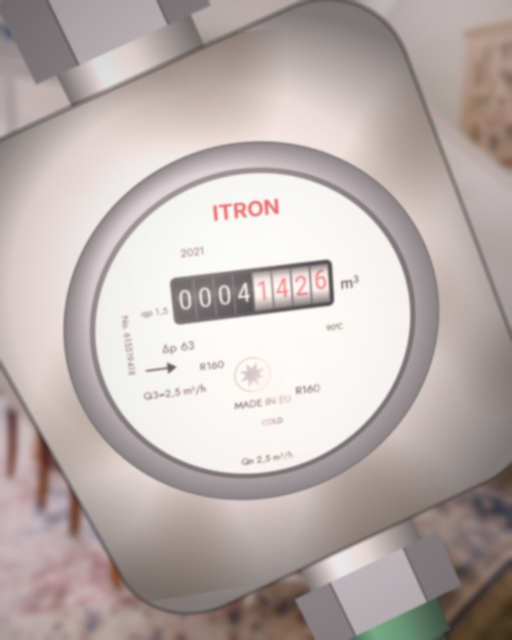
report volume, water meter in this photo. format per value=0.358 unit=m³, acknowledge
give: value=4.1426 unit=m³
